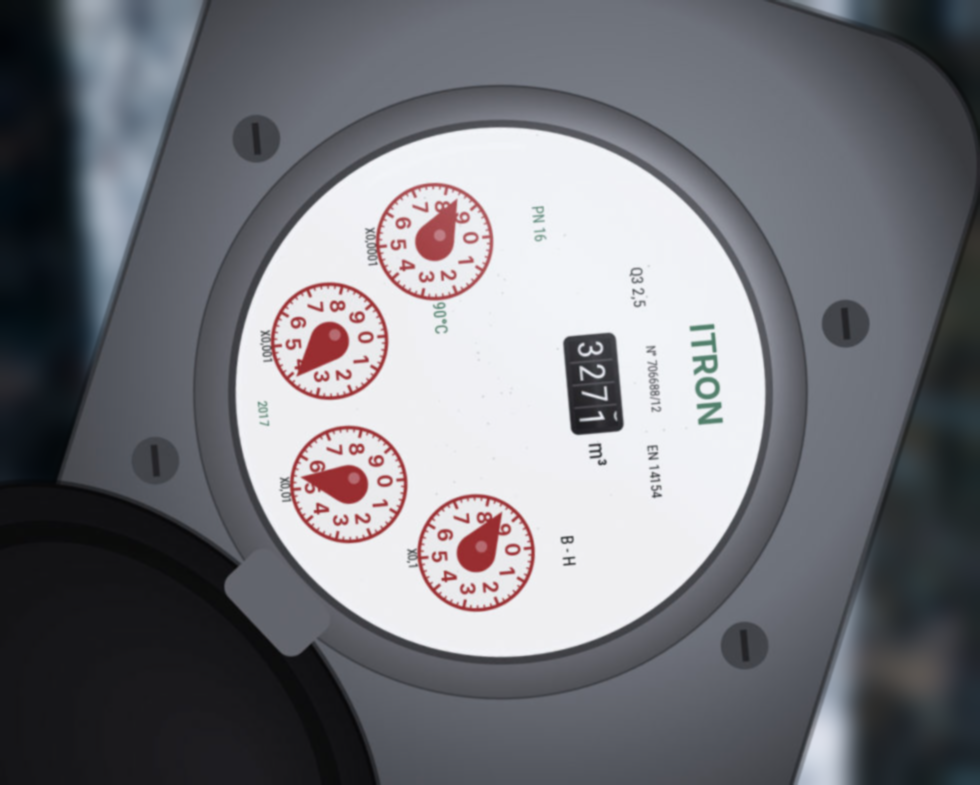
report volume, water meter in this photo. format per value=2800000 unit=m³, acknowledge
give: value=3270.8538 unit=m³
